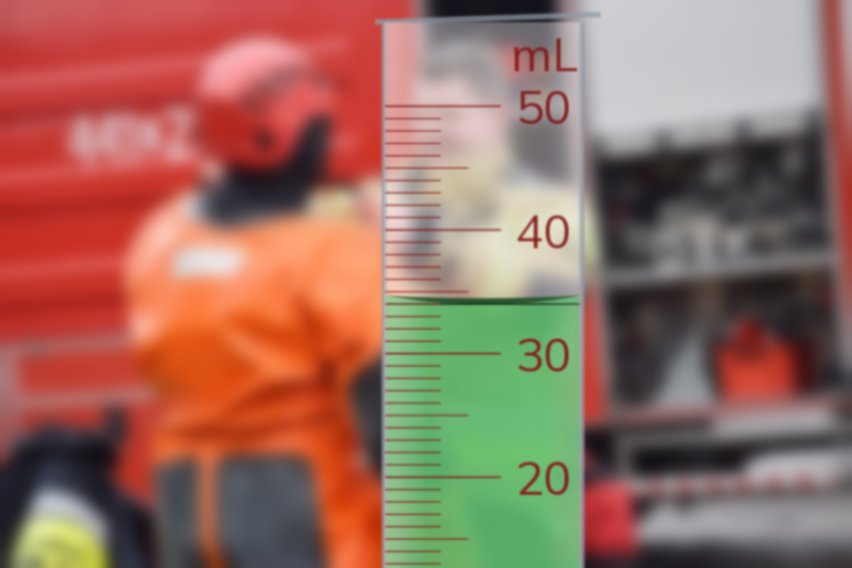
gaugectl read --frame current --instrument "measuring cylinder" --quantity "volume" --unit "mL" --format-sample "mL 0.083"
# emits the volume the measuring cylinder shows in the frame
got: mL 34
